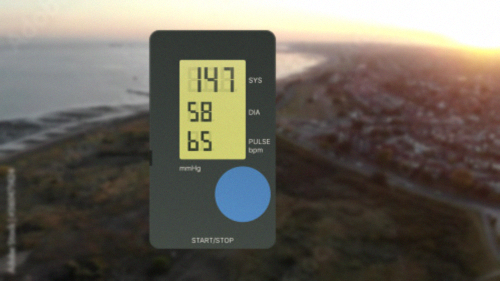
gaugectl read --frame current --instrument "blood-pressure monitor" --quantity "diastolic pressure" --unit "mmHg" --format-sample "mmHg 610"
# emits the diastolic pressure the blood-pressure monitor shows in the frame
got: mmHg 58
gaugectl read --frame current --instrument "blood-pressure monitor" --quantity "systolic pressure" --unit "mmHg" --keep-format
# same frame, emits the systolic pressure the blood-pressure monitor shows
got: mmHg 147
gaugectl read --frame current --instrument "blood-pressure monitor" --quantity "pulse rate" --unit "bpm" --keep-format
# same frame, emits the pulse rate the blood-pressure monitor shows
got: bpm 65
